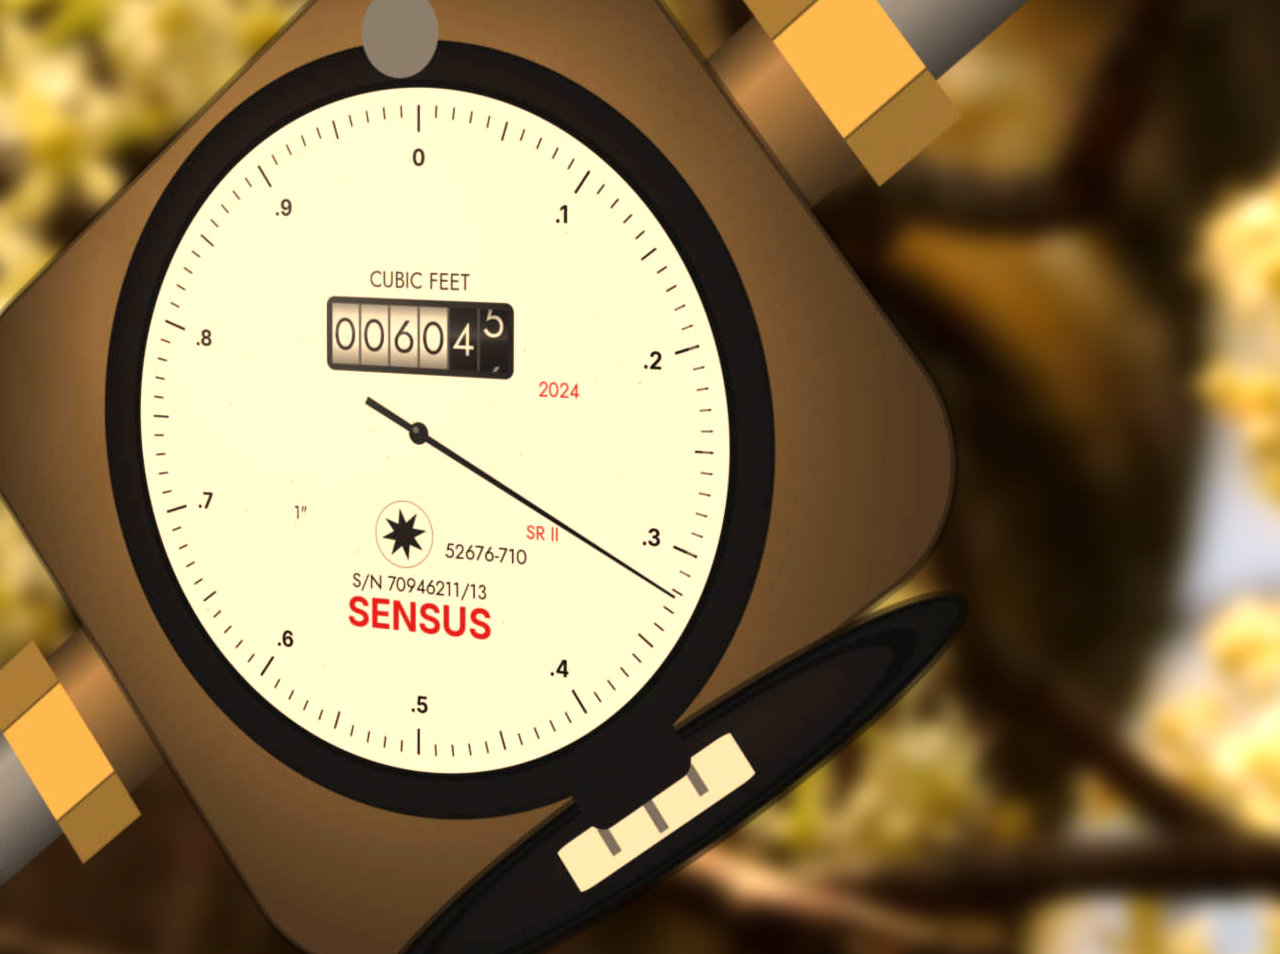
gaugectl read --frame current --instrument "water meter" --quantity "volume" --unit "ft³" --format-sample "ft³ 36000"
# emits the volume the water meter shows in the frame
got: ft³ 6045.32
